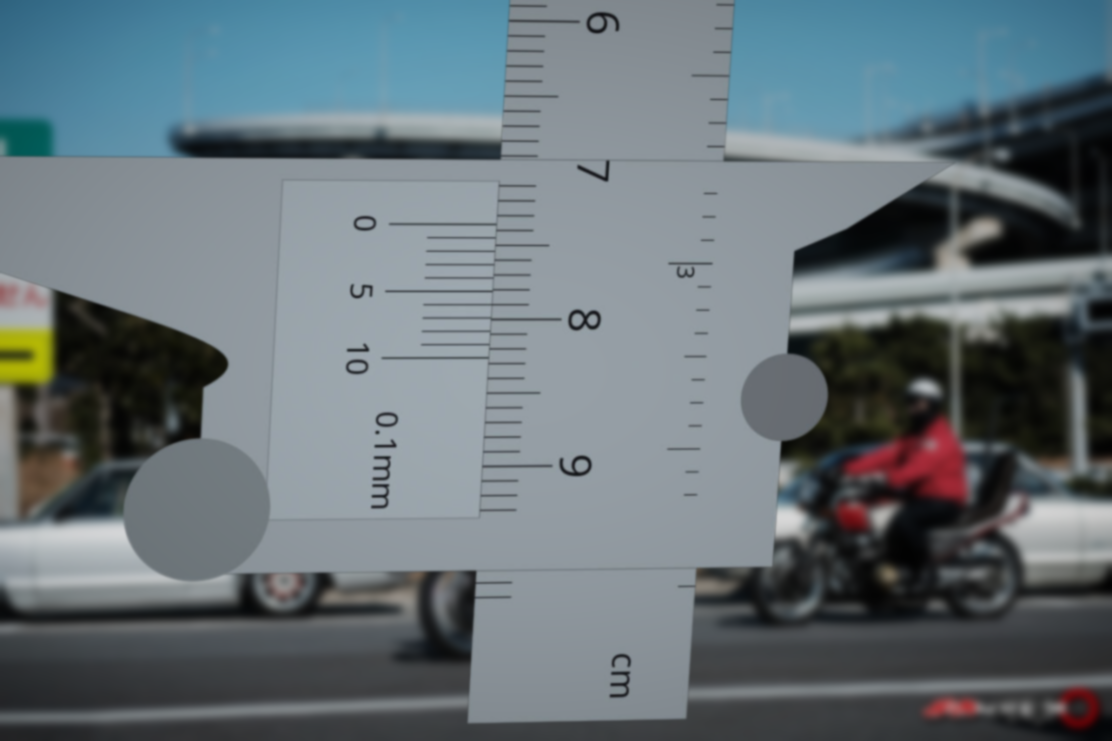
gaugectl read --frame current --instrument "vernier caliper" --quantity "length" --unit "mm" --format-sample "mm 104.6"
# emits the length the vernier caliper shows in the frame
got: mm 73.6
